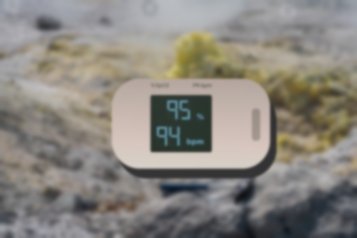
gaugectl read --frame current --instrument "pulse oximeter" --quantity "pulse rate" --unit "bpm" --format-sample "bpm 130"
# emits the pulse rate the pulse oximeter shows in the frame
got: bpm 94
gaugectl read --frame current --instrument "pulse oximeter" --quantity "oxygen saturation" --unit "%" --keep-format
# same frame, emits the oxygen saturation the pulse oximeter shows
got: % 95
